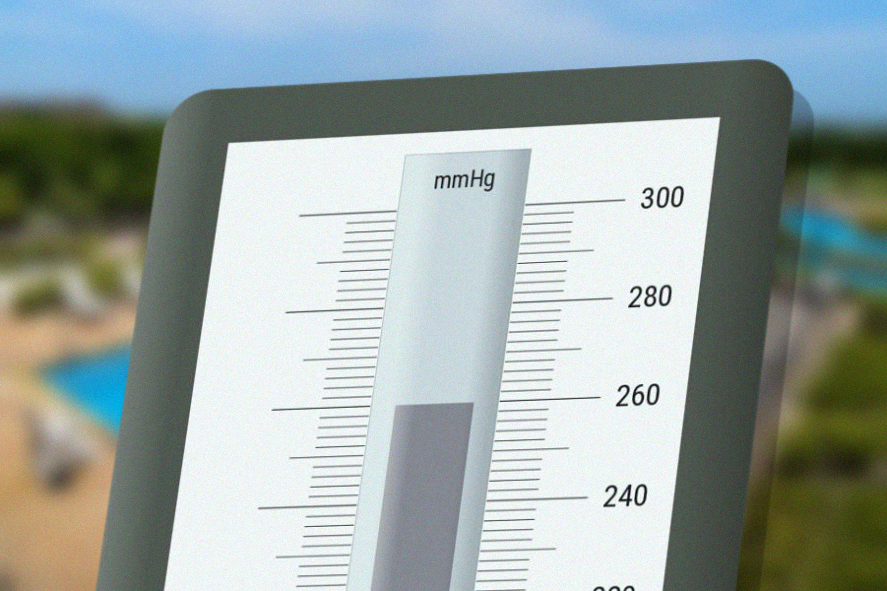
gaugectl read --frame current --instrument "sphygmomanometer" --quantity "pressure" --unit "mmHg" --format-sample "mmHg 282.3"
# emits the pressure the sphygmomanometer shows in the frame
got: mmHg 260
